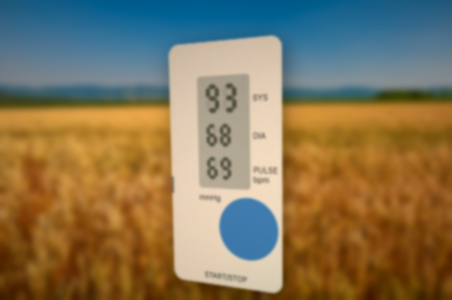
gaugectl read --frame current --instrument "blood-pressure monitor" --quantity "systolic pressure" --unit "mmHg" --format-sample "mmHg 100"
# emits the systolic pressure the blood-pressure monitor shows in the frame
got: mmHg 93
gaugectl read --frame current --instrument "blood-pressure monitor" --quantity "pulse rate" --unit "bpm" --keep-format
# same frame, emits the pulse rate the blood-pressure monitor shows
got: bpm 69
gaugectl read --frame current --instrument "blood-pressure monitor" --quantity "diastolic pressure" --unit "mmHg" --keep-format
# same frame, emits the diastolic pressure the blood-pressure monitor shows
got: mmHg 68
